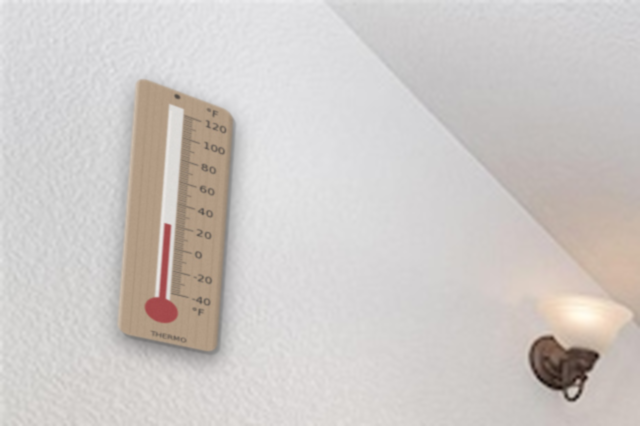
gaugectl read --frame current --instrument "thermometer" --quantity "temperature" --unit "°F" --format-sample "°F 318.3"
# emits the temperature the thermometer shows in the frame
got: °F 20
